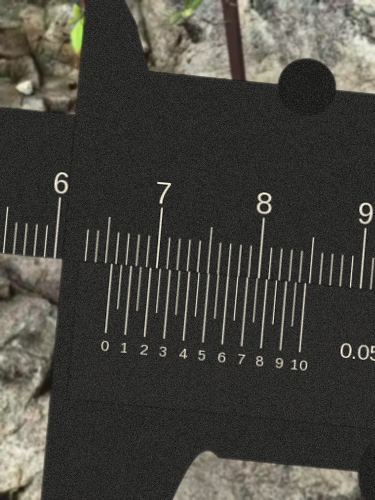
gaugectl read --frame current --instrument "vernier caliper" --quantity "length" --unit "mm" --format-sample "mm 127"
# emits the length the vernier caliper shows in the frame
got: mm 65.6
